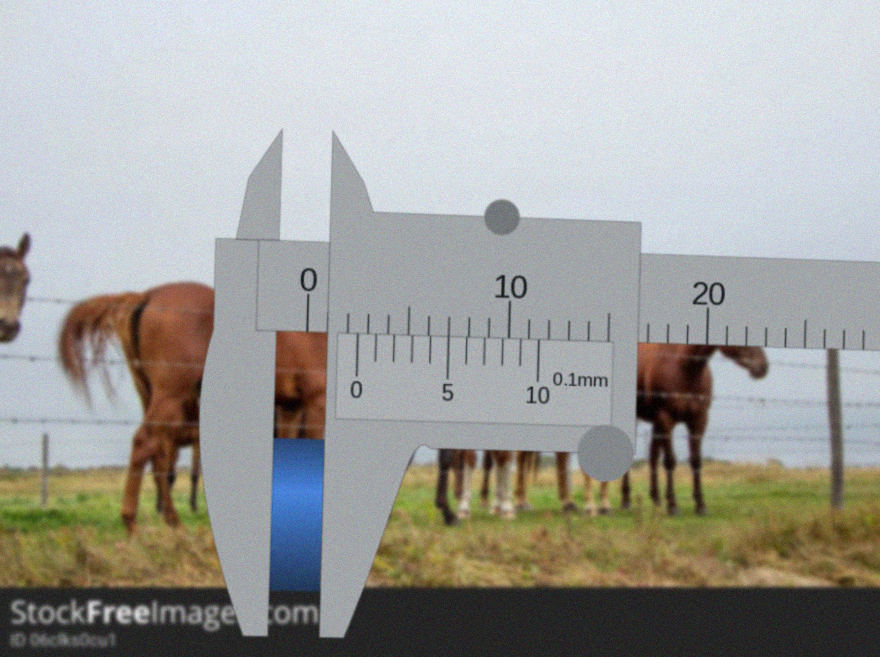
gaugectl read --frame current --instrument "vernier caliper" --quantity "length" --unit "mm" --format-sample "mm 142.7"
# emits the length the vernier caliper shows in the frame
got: mm 2.5
